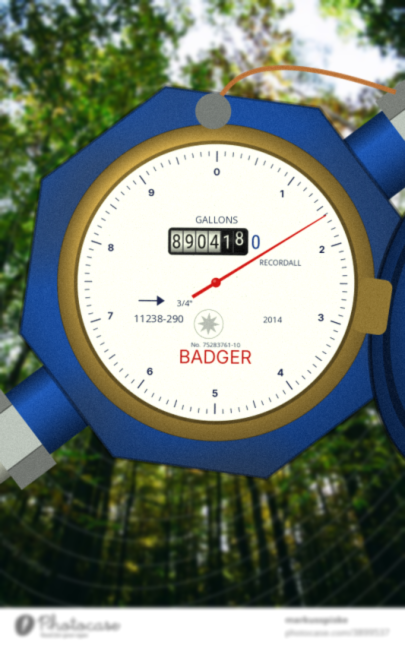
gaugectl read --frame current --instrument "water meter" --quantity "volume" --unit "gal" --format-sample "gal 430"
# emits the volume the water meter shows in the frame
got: gal 8904181.6
